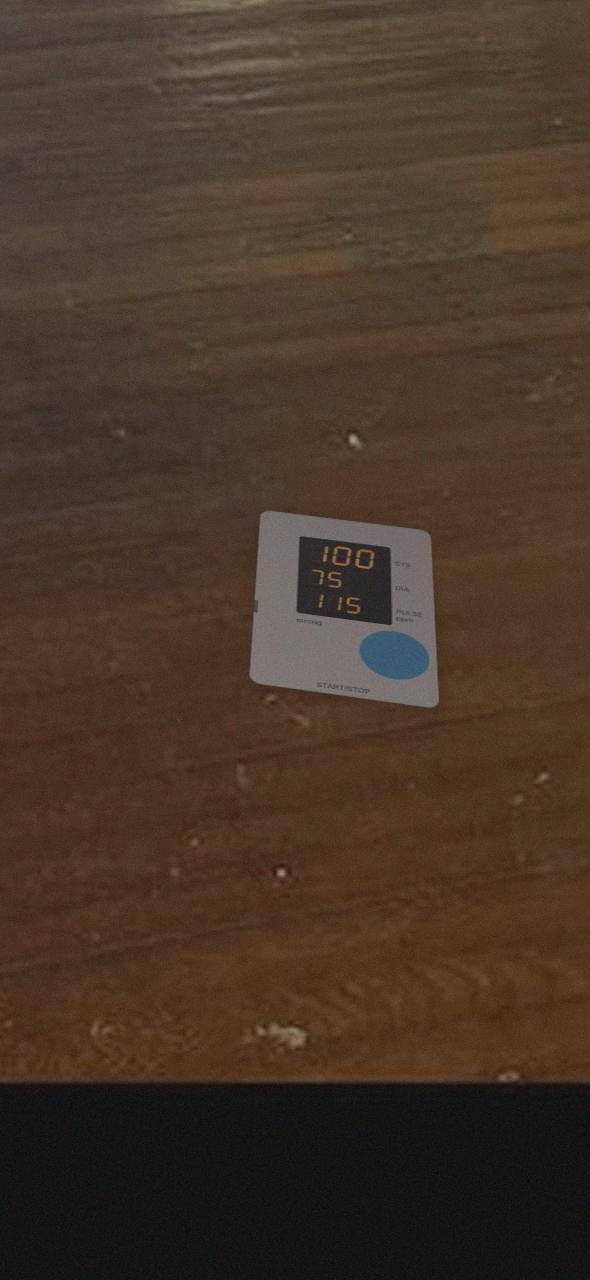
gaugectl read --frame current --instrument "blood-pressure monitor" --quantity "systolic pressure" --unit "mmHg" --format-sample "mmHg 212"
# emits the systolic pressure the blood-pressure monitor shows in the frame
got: mmHg 100
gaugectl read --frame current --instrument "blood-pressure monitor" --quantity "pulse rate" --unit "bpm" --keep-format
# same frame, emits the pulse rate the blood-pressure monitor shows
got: bpm 115
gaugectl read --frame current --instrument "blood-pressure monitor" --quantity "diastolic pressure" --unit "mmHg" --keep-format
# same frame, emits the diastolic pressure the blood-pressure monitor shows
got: mmHg 75
